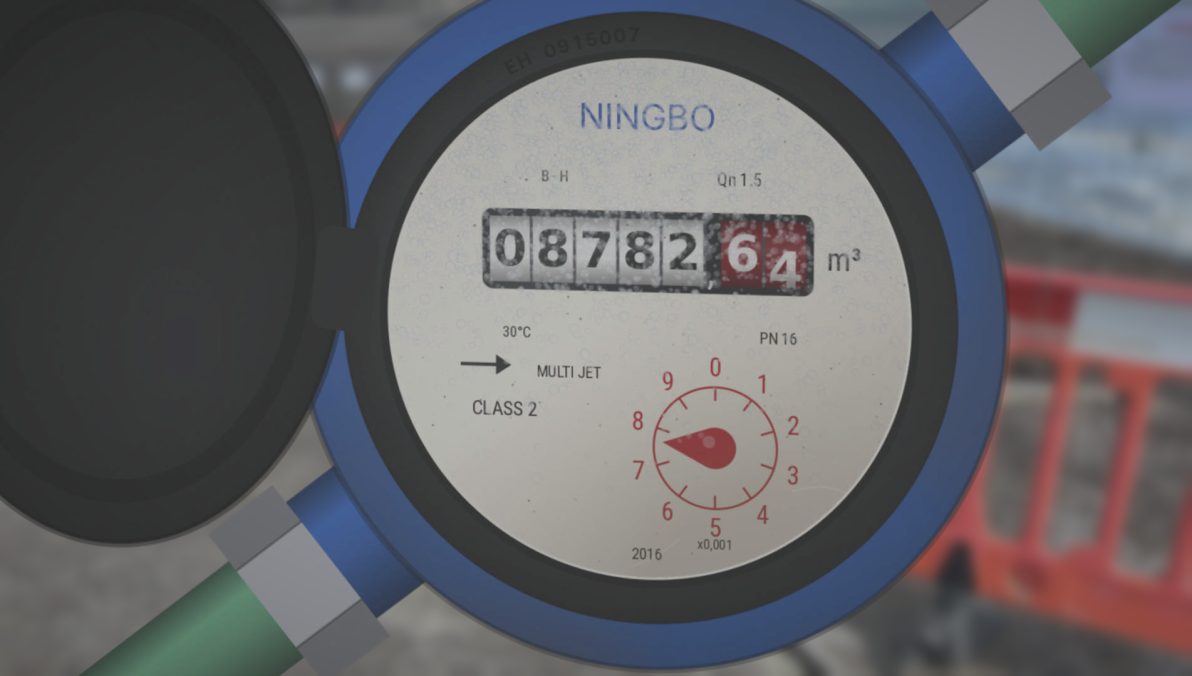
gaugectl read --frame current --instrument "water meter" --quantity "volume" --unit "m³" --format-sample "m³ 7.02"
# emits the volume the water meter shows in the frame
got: m³ 8782.637
